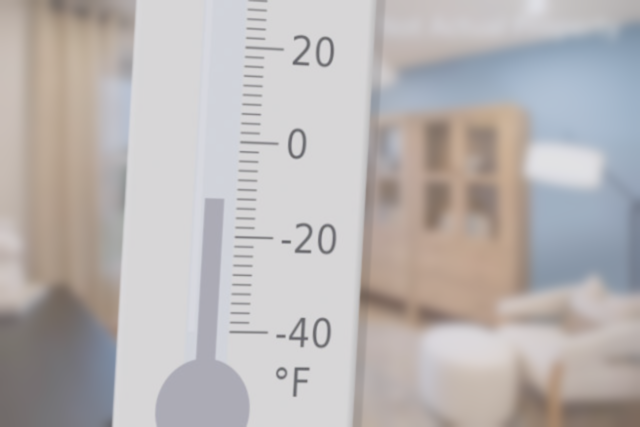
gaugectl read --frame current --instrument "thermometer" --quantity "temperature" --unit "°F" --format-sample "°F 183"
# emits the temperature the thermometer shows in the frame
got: °F -12
